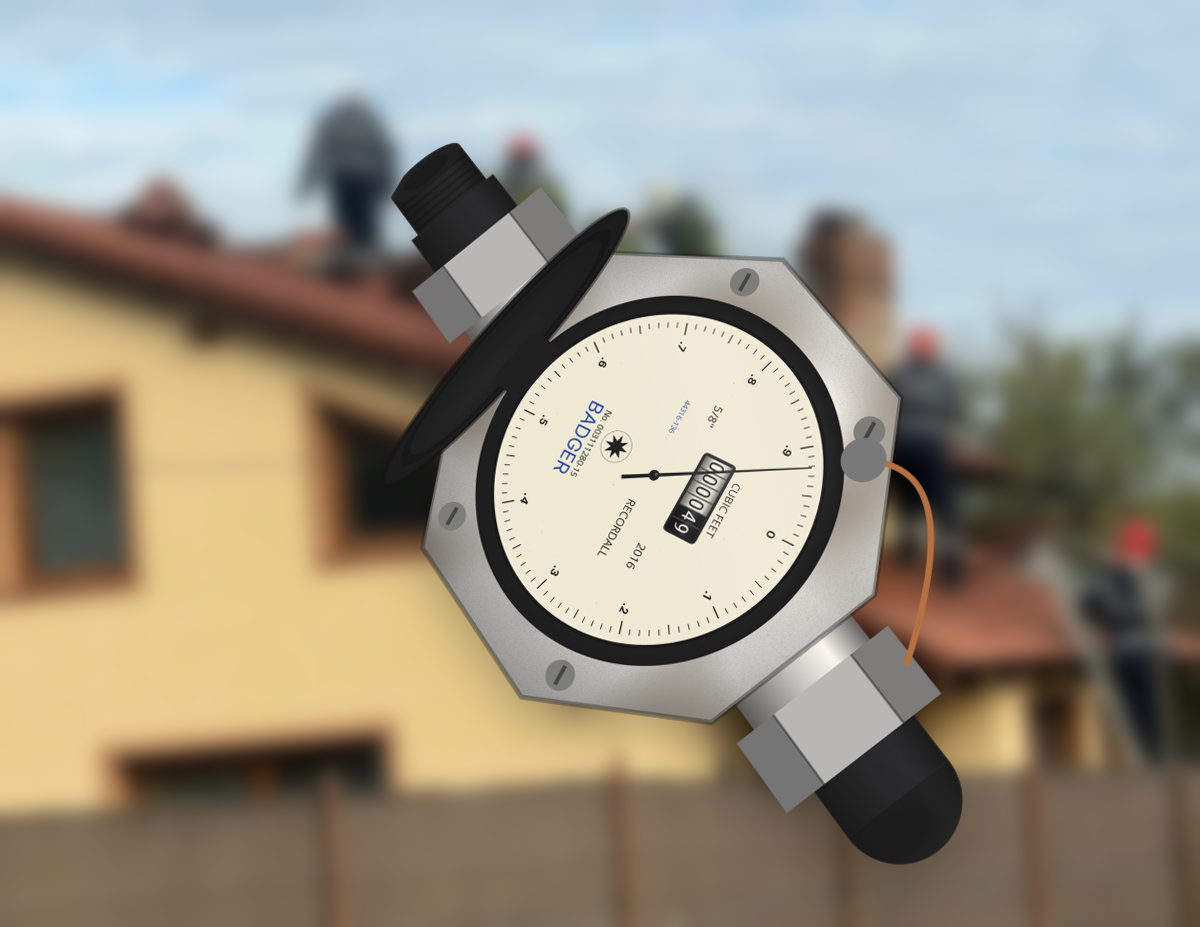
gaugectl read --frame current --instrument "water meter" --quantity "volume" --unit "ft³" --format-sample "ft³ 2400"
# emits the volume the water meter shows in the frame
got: ft³ 48.92
